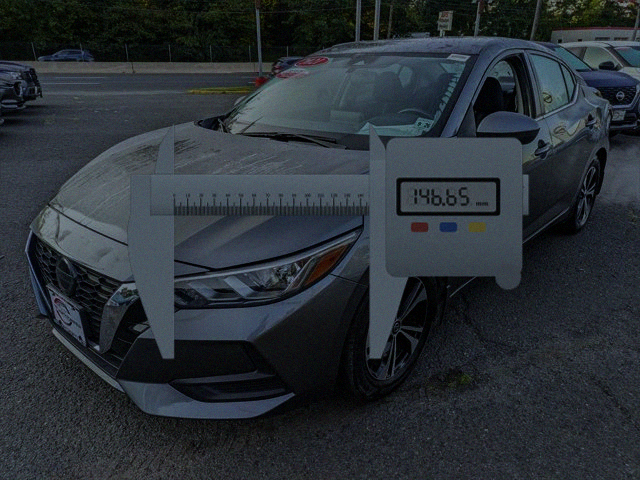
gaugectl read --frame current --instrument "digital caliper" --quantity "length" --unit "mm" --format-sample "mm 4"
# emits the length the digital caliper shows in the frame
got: mm 146.65
